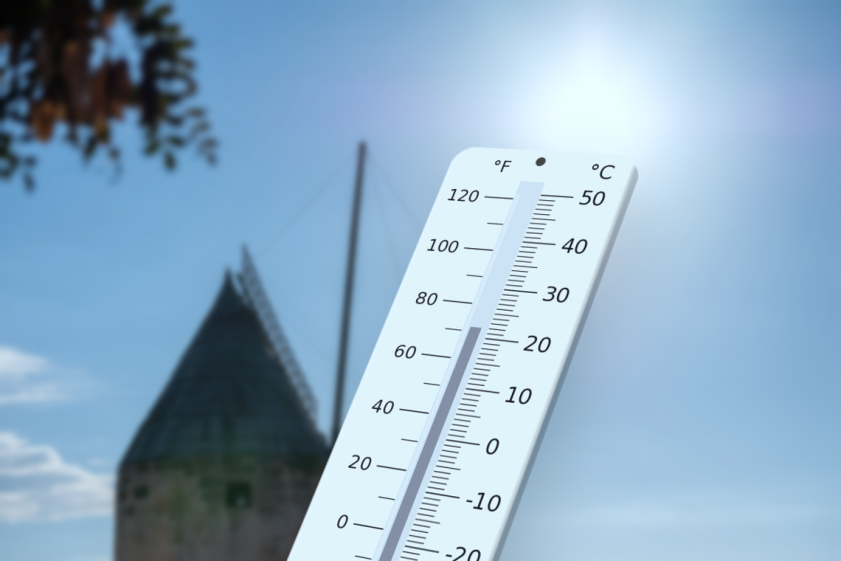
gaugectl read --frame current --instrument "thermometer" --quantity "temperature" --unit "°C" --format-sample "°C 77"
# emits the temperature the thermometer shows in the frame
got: °C 22
